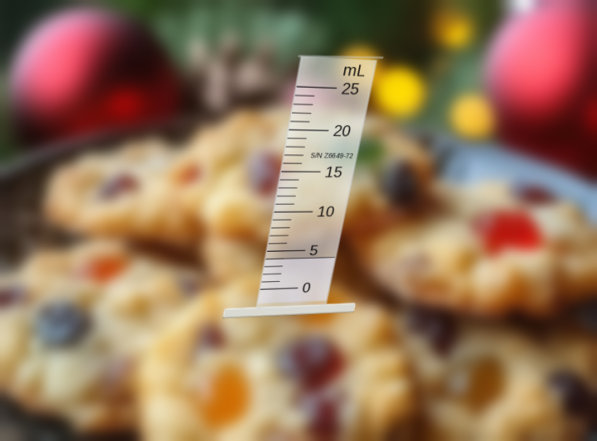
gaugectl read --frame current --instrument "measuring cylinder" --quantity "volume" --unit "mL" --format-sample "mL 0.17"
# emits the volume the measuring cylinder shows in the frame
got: mL 4
